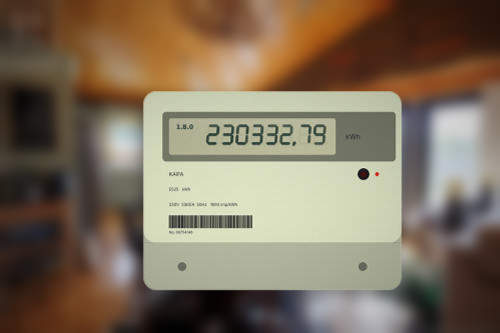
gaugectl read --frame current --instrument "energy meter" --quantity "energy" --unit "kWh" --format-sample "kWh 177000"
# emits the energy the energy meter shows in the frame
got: kWh 230332.79
